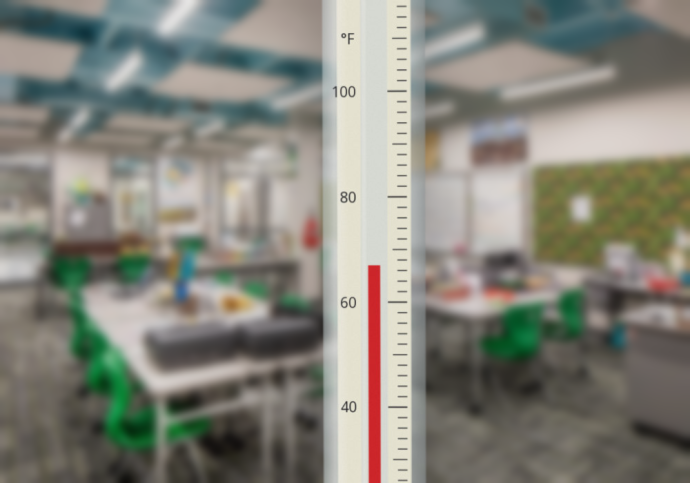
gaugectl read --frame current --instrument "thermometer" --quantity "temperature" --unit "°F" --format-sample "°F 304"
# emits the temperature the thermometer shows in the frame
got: °F 67
